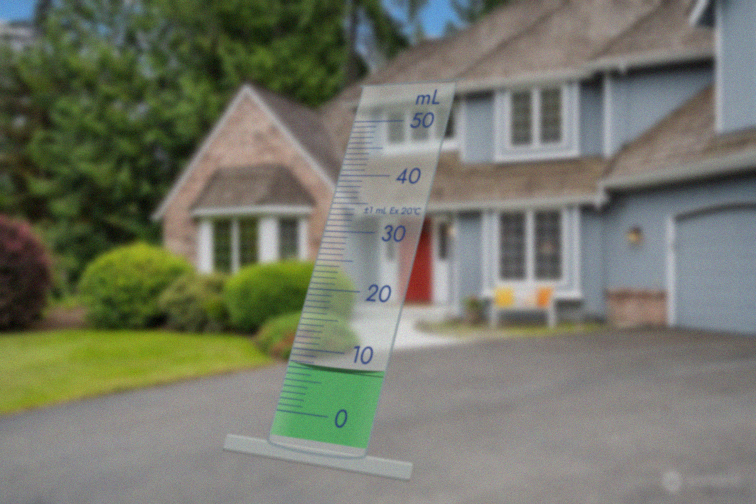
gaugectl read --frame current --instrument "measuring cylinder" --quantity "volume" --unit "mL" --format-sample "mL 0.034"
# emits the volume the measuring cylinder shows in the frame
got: mL 7
